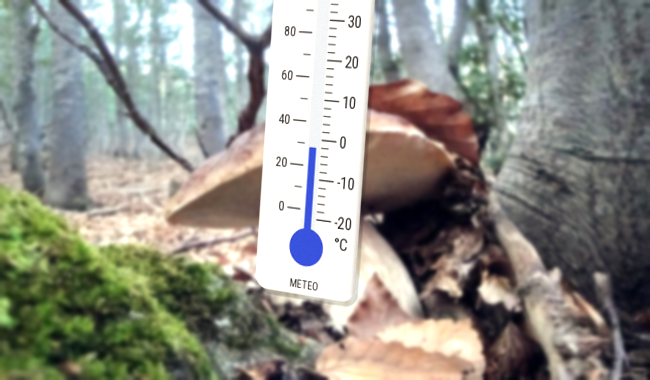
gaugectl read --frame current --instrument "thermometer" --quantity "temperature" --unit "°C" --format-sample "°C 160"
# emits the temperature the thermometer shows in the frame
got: °C -2
